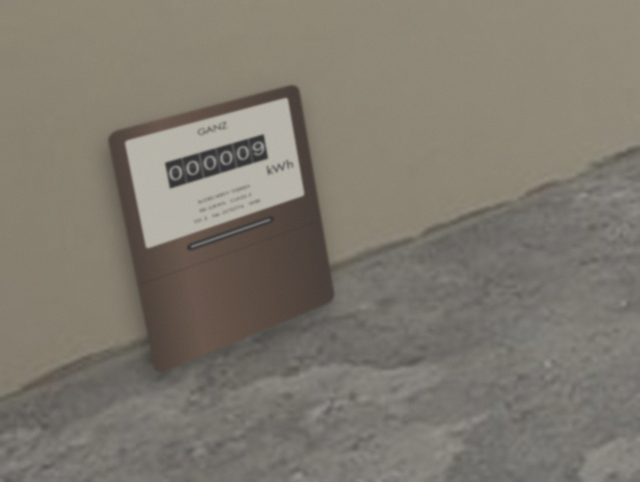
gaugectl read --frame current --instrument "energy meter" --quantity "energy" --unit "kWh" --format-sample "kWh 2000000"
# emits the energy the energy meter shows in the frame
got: kWh 9
